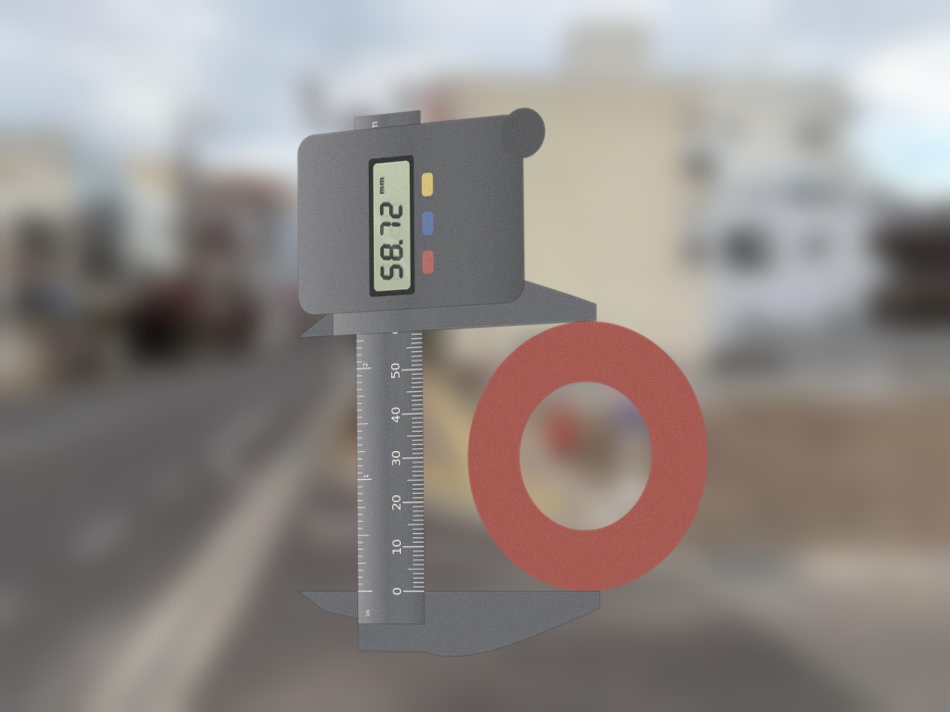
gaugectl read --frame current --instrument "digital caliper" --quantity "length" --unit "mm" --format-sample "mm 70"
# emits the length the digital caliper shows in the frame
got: mm 58.72
